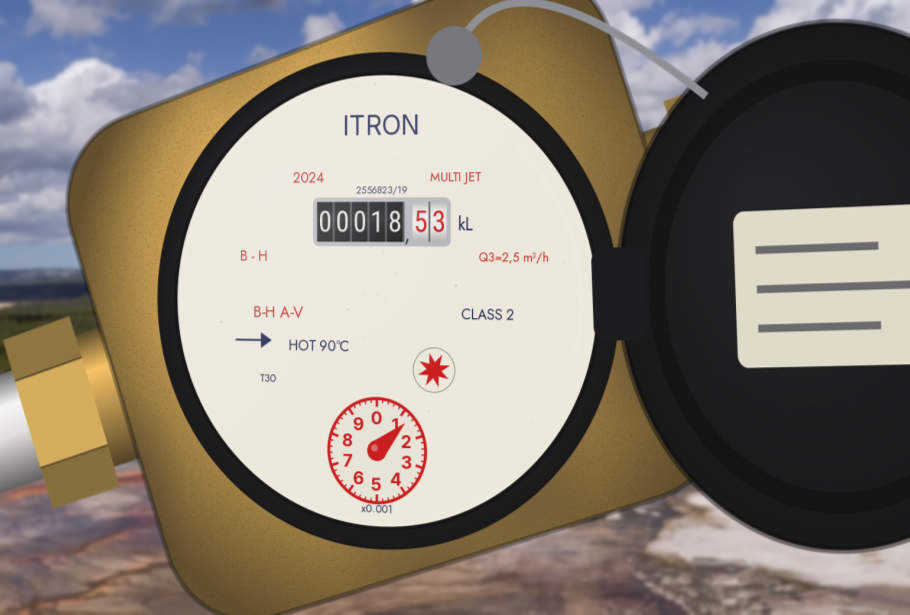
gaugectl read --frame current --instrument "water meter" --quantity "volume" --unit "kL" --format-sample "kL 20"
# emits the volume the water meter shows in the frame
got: kL 18.531
